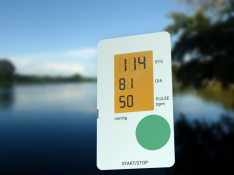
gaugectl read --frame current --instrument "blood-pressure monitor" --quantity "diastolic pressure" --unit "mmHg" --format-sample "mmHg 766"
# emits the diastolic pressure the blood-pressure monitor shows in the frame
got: mmHg 81
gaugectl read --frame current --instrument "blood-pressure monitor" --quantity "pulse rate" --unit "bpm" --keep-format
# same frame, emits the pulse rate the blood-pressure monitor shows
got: bpm 50
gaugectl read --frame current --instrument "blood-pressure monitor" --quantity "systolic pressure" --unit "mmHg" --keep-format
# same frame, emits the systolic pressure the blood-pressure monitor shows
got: mmHg 114
